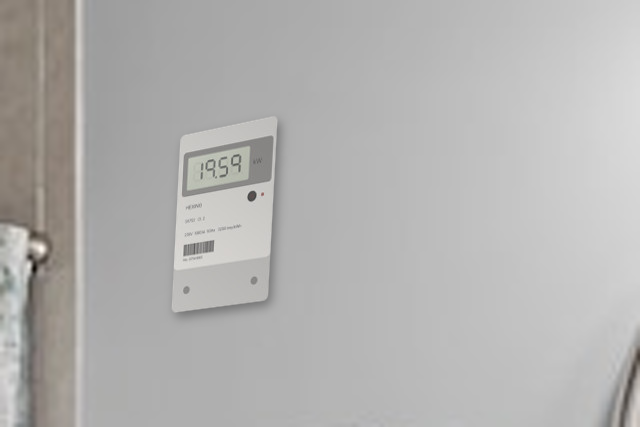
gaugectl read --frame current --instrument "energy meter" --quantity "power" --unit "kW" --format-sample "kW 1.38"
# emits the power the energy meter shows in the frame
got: kW 19.59
